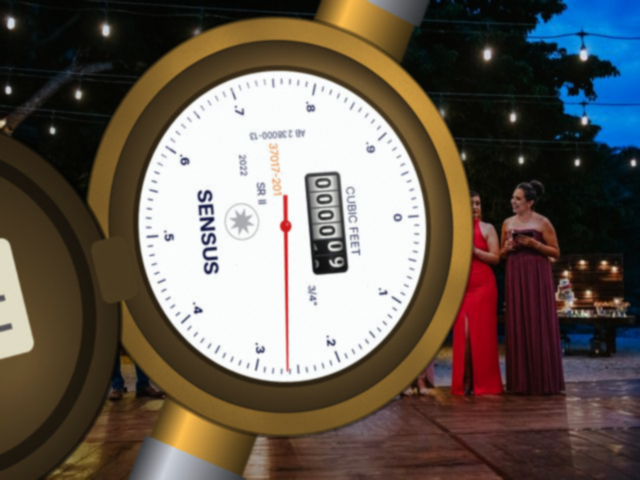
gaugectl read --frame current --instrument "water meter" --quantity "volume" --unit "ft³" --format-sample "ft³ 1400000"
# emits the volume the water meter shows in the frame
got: ft³ 9.26
